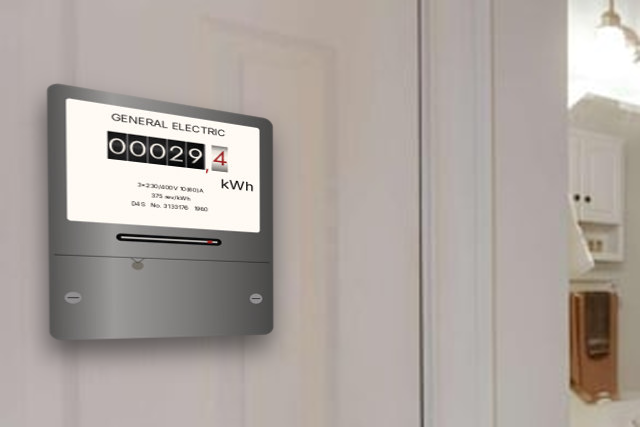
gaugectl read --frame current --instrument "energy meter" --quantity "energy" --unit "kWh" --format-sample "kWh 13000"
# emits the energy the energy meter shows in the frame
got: kWh 29.4
